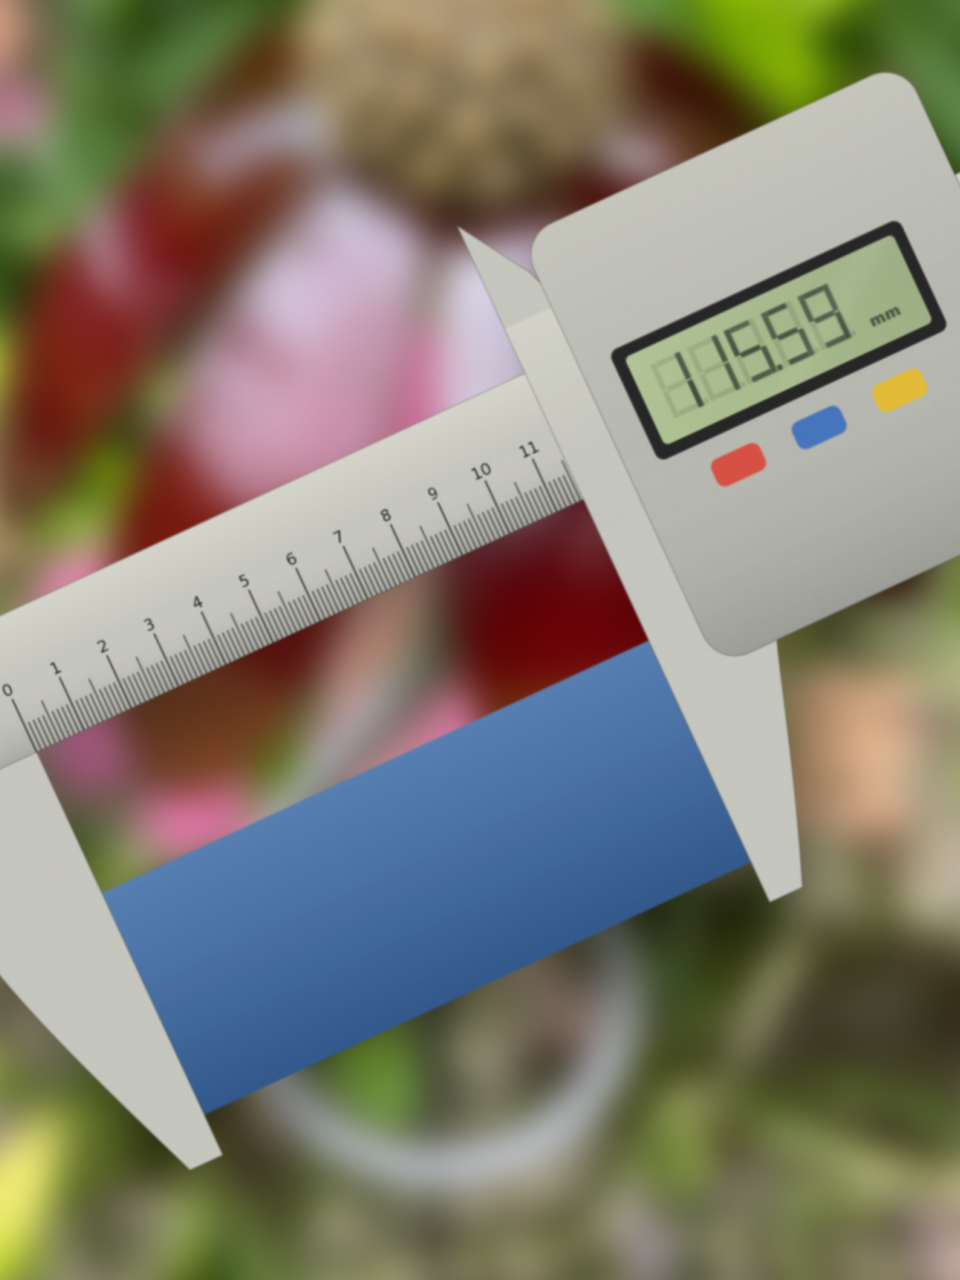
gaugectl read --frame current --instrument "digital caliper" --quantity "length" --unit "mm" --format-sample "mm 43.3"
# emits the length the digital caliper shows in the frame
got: mm 115.59
